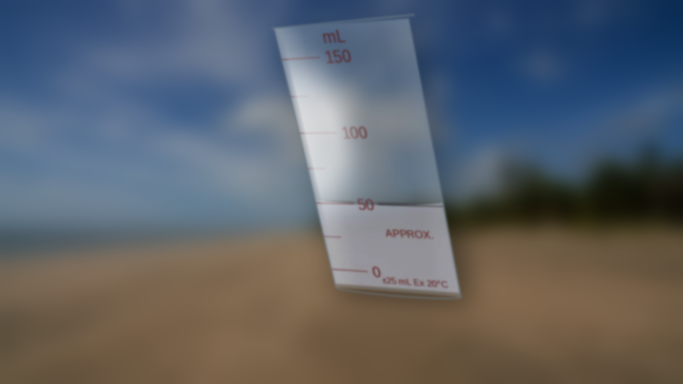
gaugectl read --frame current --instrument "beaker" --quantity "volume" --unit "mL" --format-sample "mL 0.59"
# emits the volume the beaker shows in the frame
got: mL 50
